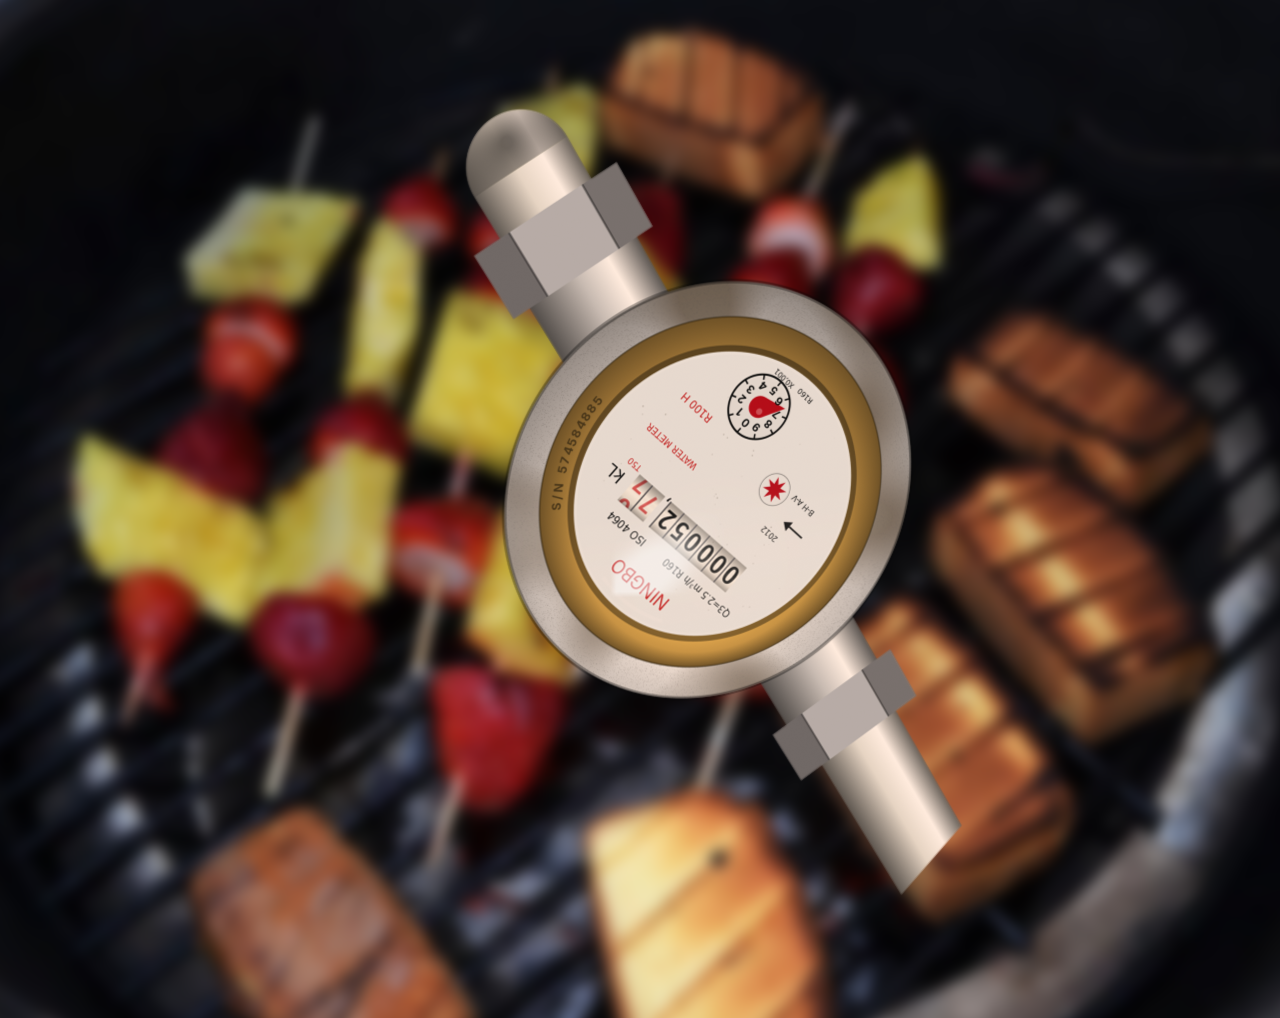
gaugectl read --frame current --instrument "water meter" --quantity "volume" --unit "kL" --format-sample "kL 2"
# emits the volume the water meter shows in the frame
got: kL 52.766
